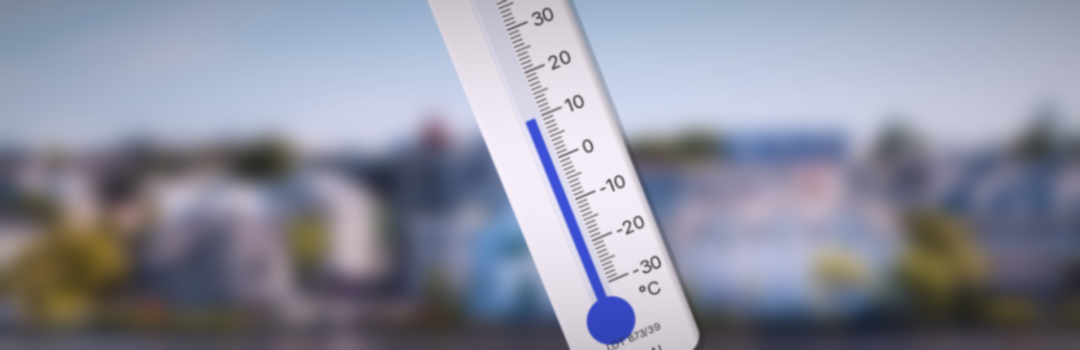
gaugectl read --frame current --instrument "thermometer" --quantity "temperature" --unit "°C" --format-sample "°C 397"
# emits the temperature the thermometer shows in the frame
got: °C 10
